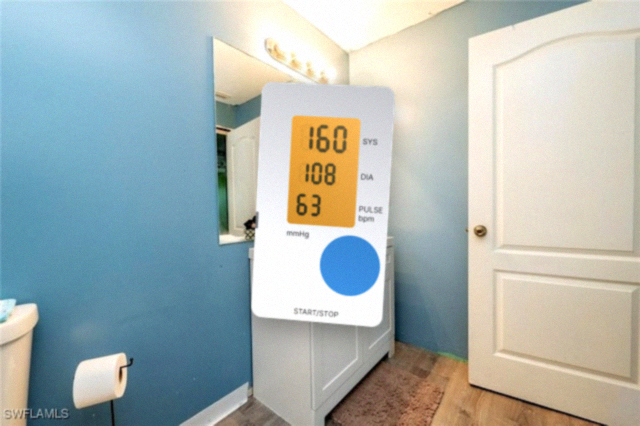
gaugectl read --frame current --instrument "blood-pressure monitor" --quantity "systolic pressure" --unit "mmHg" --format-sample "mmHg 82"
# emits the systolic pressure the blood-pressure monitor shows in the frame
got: mmHg 160
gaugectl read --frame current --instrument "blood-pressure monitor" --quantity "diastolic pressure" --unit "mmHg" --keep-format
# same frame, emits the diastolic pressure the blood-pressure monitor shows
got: mmHg 108
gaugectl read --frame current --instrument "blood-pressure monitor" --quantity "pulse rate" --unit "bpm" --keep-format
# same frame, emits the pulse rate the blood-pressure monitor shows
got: bpm 63
